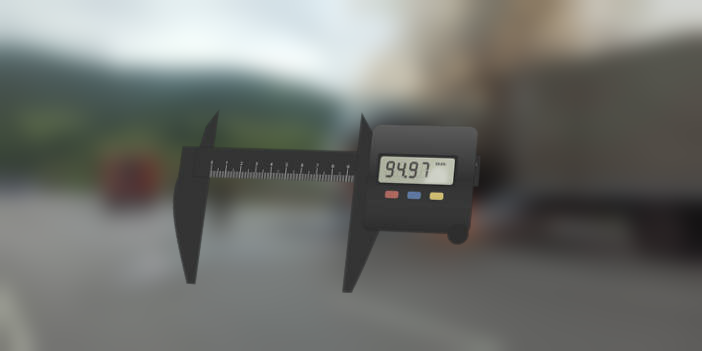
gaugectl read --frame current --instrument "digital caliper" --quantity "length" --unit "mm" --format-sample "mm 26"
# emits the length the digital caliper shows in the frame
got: mm 94.97
